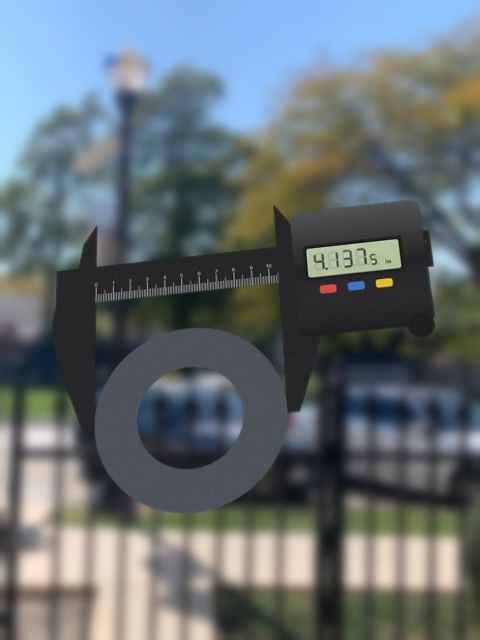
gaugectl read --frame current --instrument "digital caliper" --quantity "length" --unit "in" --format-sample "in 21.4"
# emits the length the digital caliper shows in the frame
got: in 4.1375
